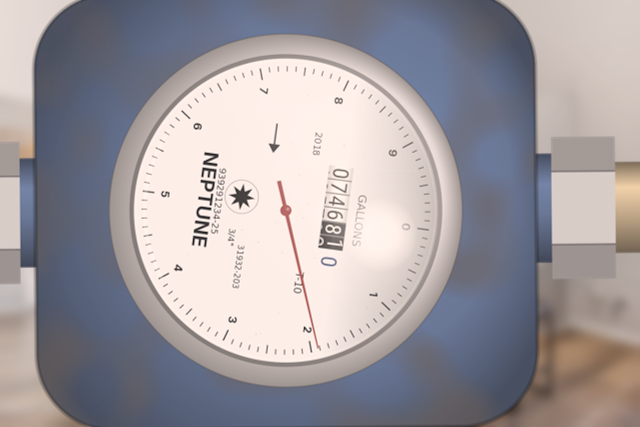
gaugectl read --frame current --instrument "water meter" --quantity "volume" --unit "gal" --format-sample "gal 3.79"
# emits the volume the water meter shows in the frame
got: gal 746811.9
